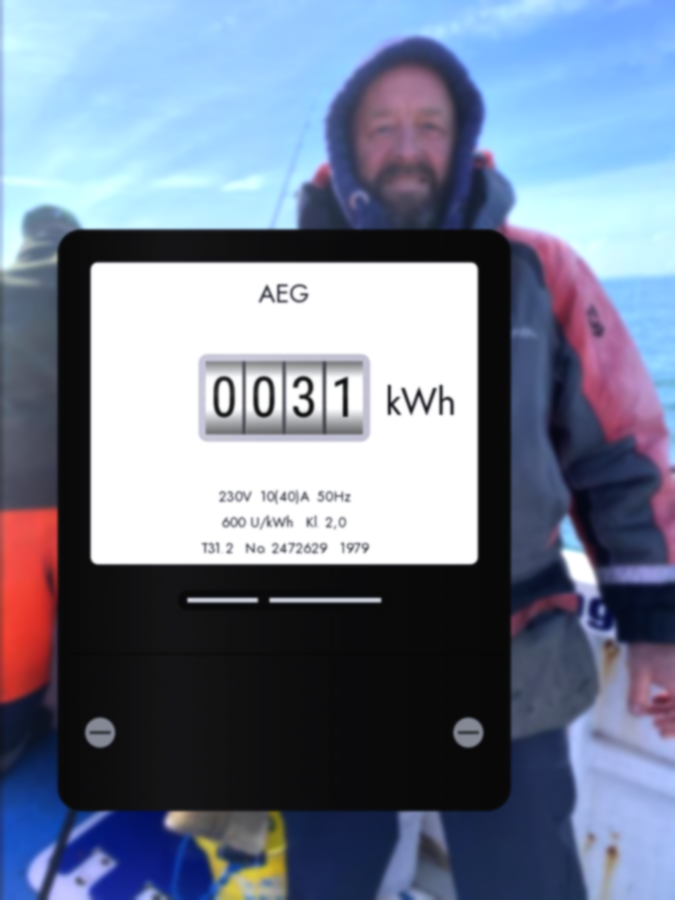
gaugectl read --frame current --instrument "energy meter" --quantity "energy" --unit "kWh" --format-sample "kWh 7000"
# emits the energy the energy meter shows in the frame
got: kWh 31
